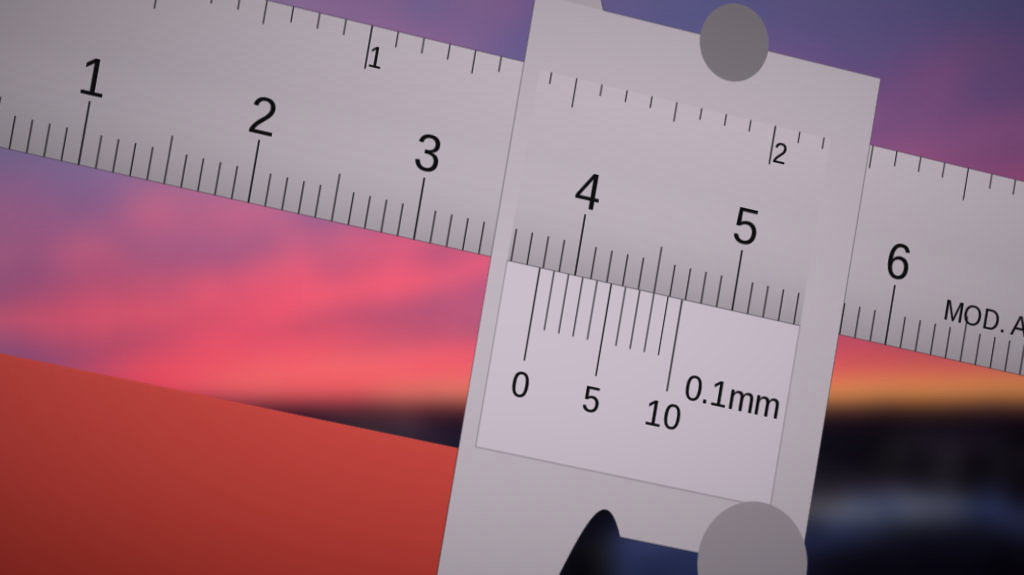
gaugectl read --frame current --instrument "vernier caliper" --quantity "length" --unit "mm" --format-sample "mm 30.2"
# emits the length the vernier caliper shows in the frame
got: mm 37.8
